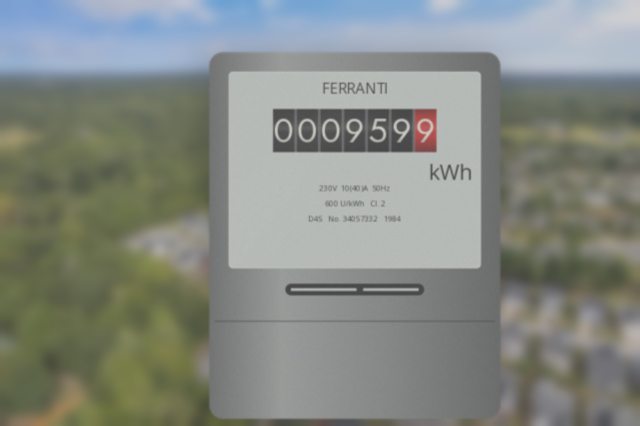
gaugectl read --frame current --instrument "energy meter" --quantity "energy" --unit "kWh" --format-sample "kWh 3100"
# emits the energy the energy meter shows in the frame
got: kWh 959.9
